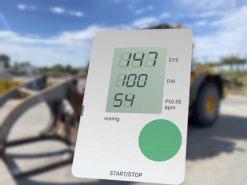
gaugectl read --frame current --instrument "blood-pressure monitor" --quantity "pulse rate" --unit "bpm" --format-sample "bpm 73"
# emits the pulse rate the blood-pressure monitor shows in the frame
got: bpm 54
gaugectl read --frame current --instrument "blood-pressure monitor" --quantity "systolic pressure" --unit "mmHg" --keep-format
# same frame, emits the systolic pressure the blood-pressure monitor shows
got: mmHg 147
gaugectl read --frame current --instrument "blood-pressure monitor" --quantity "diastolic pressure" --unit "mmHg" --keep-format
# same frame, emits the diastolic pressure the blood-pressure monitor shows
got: mmHg 100
